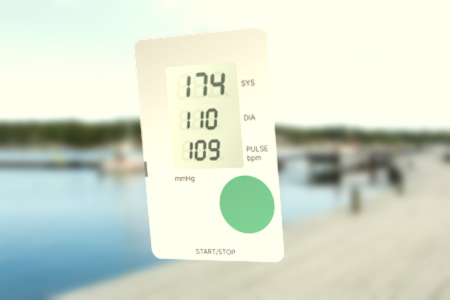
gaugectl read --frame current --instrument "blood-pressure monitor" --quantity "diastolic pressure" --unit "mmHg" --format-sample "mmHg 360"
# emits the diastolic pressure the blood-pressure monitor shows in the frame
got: mmHg 110
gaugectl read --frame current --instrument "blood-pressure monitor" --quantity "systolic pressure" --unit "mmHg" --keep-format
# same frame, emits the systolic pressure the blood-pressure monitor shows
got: mmHg 174
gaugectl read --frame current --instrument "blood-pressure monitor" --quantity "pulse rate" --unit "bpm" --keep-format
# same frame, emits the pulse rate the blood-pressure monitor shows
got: bpm 109
